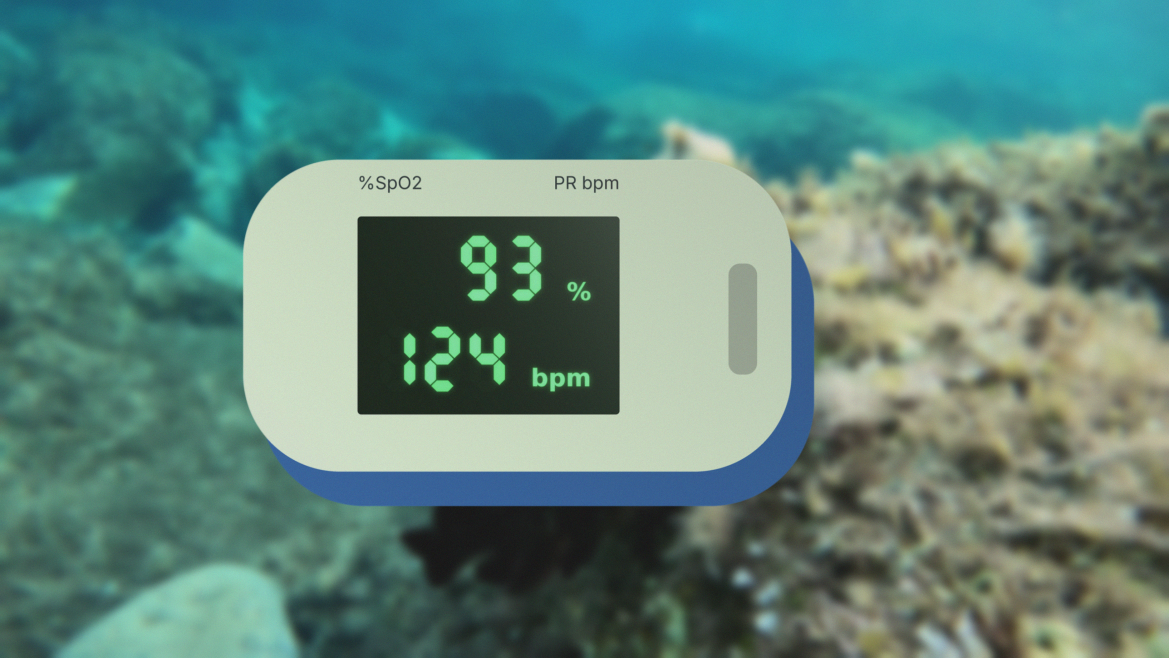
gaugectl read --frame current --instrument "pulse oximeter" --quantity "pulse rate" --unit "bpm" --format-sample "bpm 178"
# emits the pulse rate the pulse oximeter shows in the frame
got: bpm 124
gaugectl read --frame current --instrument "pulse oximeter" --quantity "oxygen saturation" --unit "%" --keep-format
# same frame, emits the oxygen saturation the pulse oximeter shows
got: % 93
